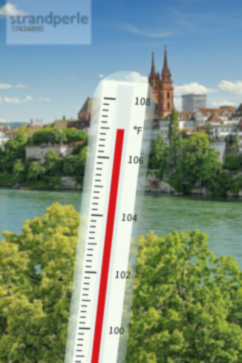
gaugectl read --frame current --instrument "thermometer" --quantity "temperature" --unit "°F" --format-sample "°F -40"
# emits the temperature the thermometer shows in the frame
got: °F 107
